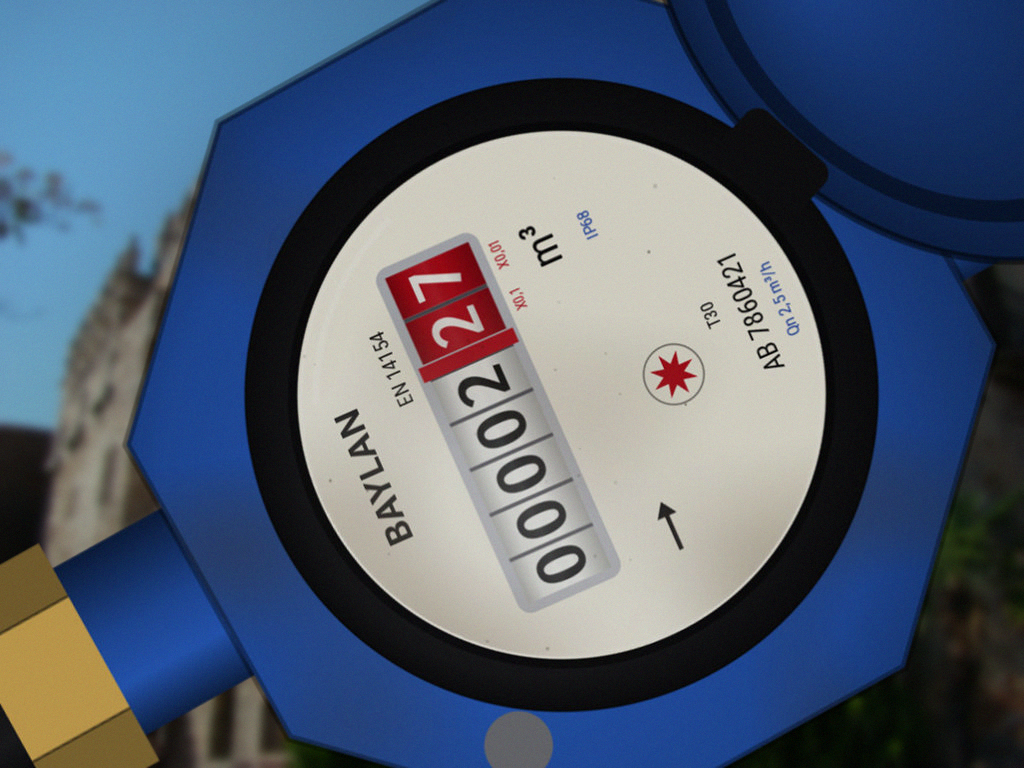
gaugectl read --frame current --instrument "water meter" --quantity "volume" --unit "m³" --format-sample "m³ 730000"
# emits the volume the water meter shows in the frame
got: m³ 2.27
